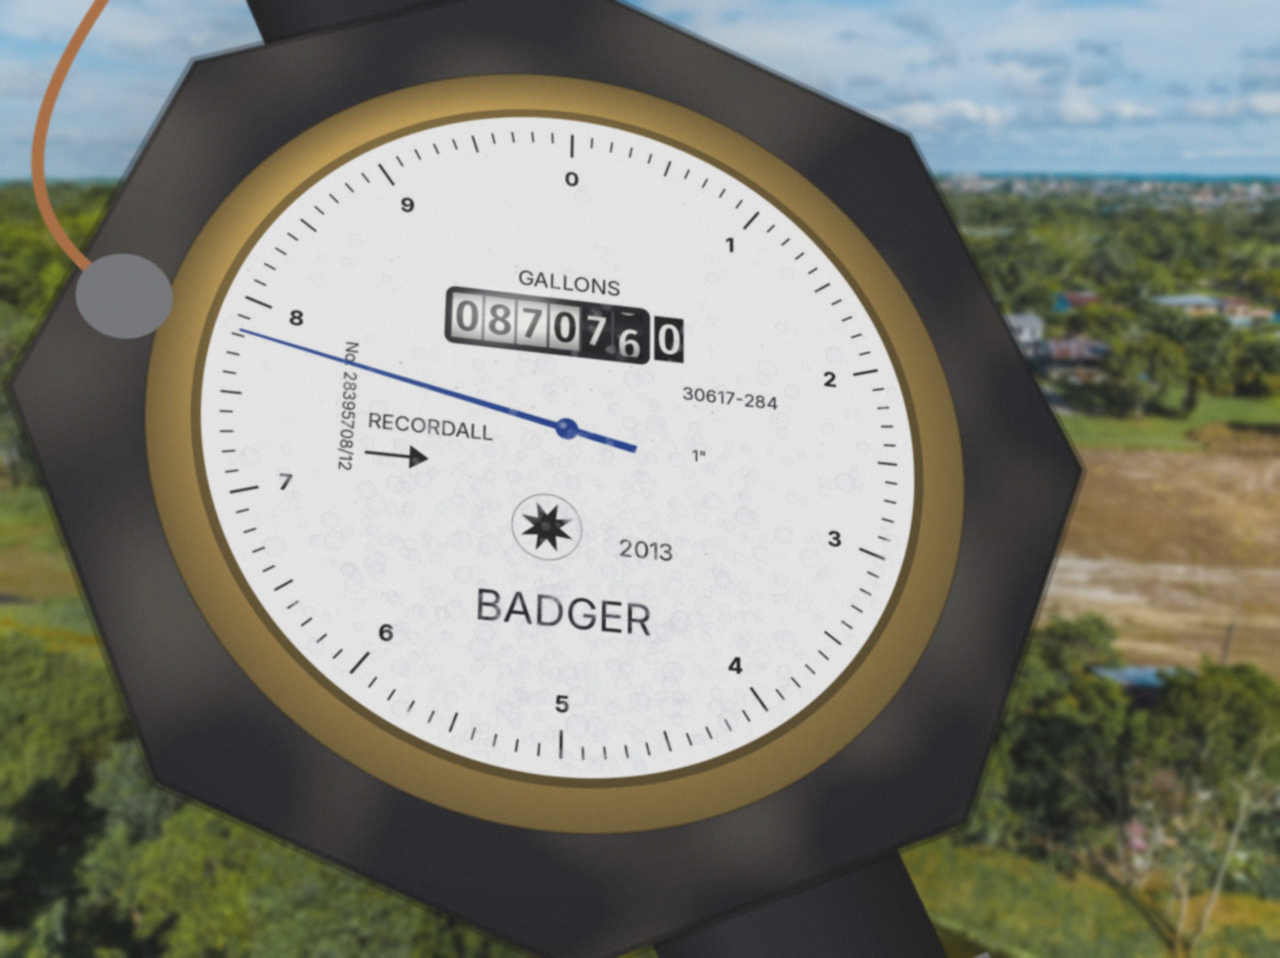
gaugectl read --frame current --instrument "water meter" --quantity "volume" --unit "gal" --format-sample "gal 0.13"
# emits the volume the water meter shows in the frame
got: gal 870757.8
